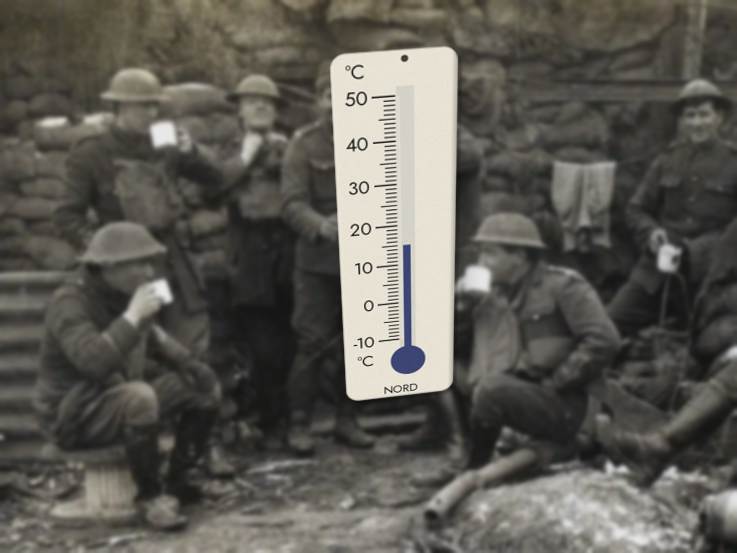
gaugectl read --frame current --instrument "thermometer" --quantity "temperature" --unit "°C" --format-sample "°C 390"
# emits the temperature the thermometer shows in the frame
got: °C 15
